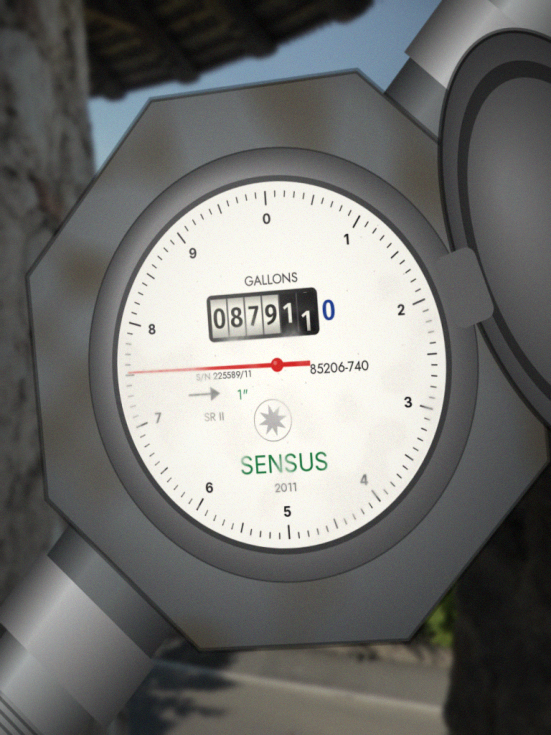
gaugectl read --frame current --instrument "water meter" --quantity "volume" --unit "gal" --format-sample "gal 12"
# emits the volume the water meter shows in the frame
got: gal 879107.5
